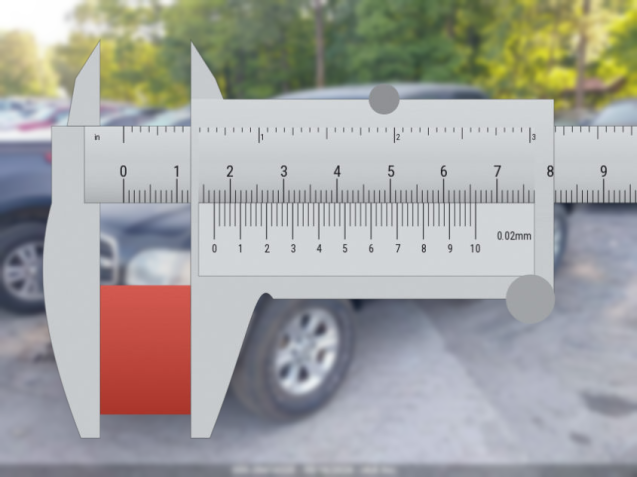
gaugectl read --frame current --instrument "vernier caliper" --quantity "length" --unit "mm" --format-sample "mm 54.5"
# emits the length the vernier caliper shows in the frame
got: mm 17.0
